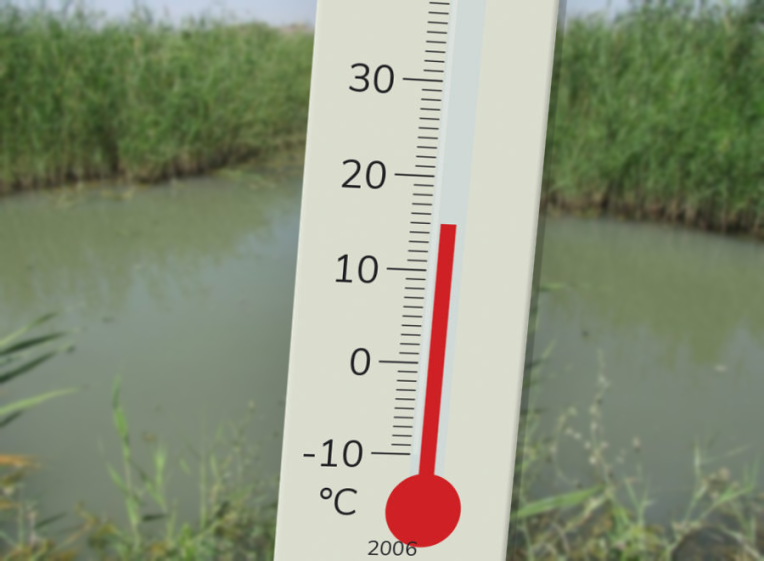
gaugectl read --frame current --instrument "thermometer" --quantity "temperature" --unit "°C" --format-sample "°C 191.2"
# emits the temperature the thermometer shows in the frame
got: °C 15
